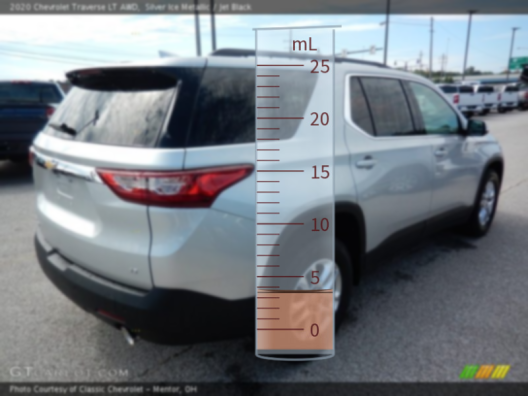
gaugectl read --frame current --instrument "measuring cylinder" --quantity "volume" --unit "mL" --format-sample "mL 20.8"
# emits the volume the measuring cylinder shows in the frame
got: mL 3.5
